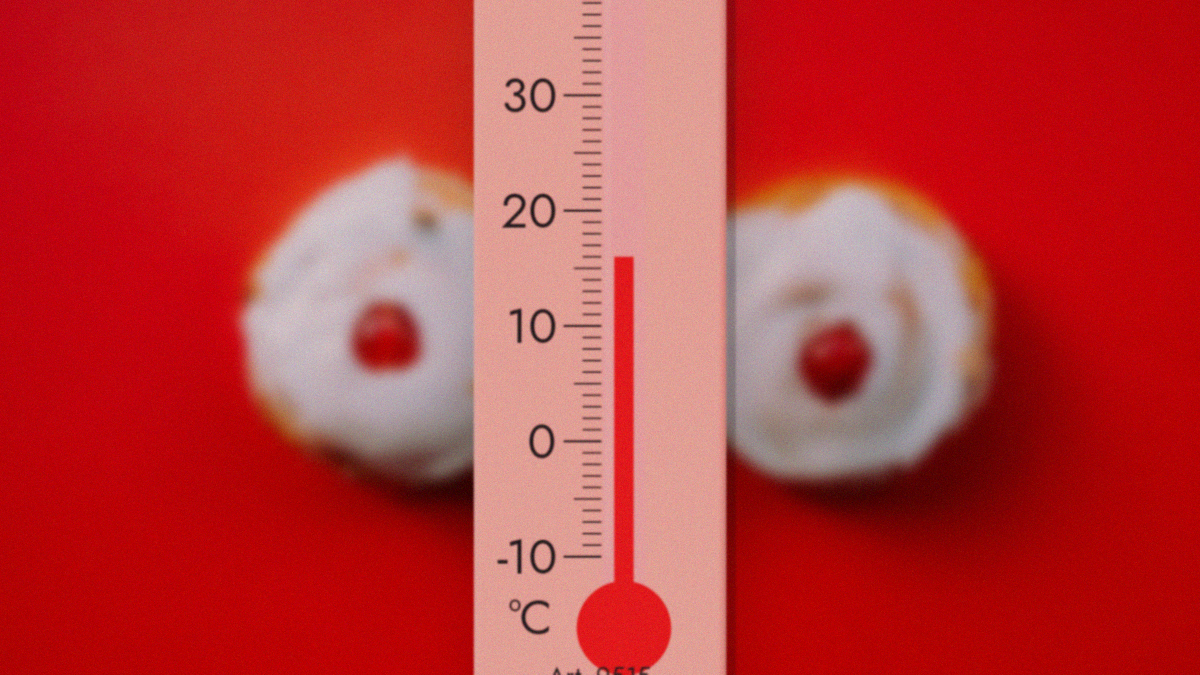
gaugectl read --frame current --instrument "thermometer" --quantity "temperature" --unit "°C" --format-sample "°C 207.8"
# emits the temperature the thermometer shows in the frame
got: °C 16
